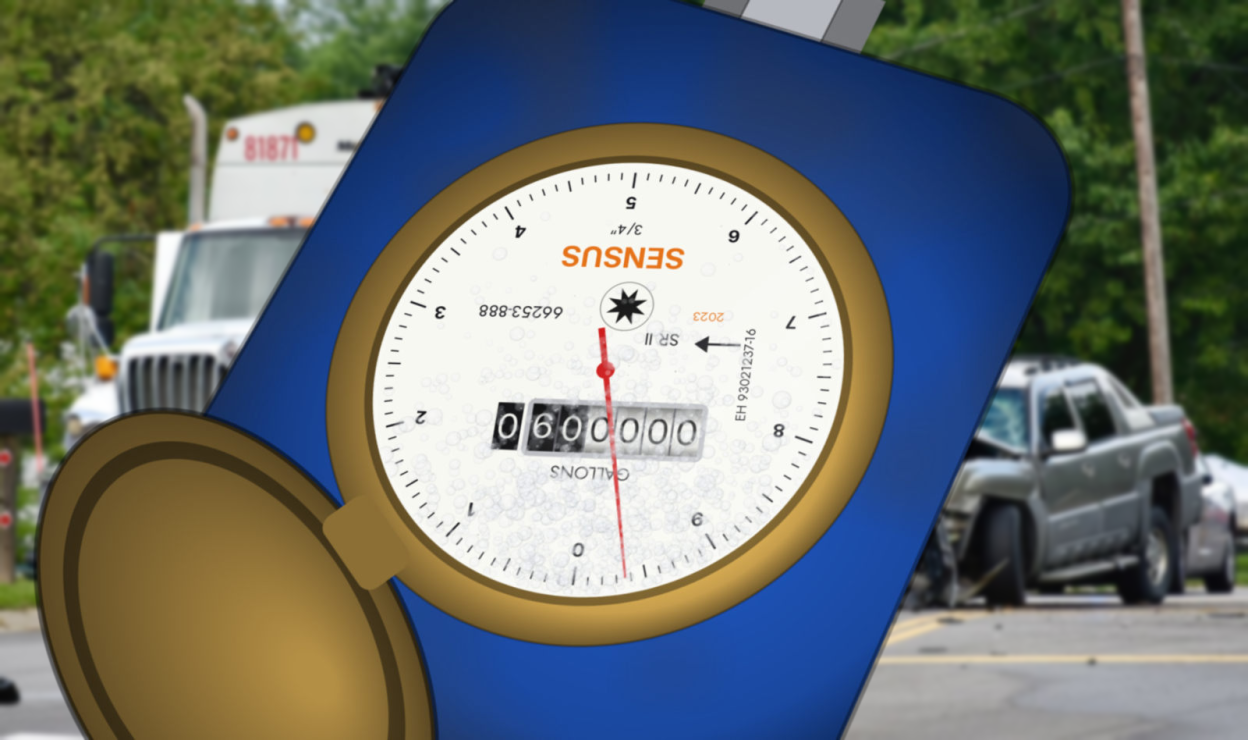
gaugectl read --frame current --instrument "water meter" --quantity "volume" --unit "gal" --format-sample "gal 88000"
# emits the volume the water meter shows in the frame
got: gal 89.6
